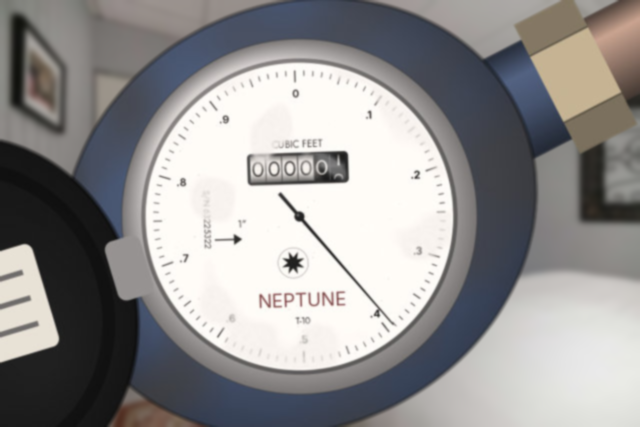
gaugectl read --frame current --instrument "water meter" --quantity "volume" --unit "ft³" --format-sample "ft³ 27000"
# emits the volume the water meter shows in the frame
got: ft³ 1.39
